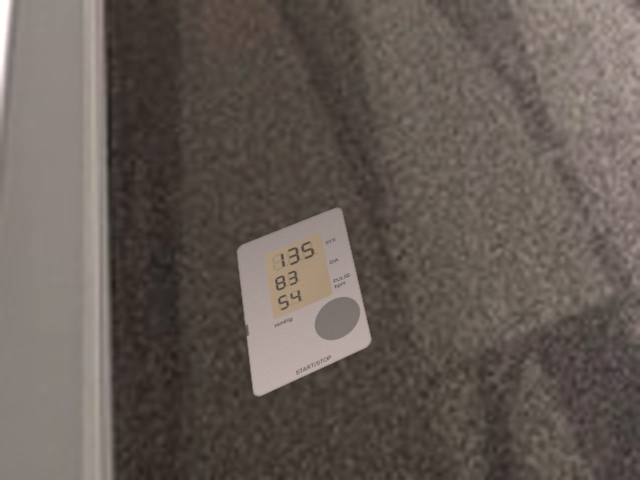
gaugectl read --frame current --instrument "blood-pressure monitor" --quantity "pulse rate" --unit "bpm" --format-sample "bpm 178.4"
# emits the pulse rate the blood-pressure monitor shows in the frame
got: bpm 54
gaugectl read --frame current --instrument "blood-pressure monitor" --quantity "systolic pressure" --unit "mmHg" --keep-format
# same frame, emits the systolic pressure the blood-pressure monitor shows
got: mmHg 135
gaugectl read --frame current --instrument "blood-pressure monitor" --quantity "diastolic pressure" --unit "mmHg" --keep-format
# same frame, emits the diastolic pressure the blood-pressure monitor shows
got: mmHg 83
